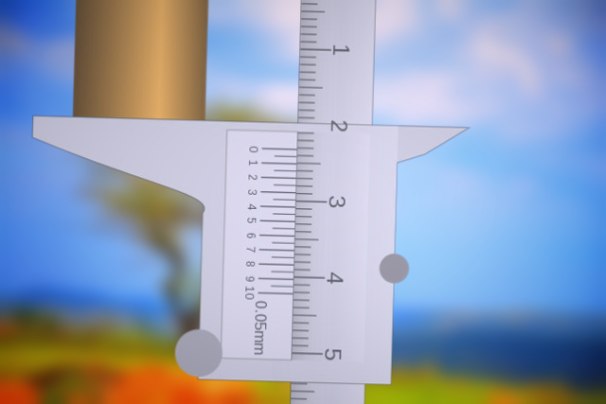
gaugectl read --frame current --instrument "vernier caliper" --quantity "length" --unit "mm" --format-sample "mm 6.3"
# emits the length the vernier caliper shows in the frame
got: mm 23.2
